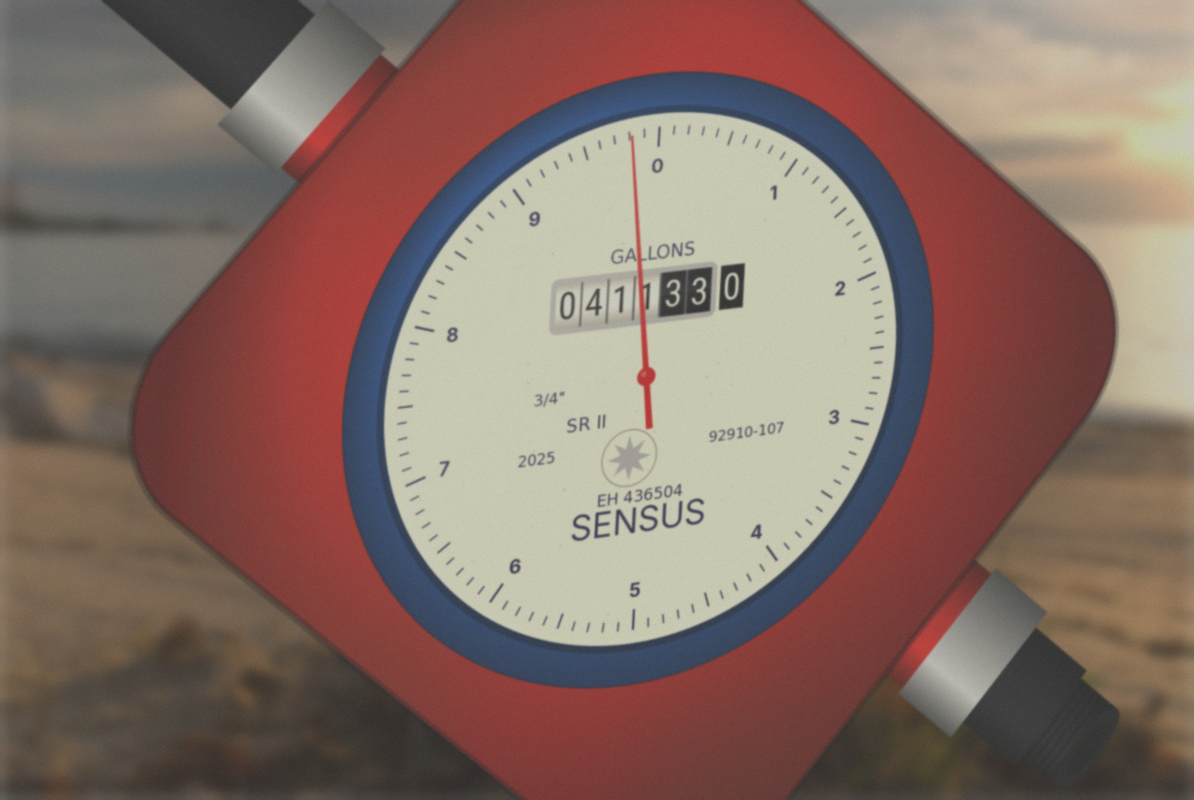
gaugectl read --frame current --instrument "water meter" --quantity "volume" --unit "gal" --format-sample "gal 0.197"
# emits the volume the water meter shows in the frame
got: gal 411329.8
